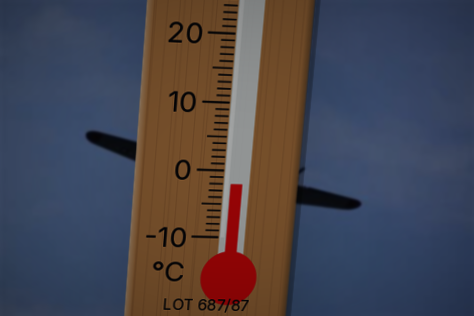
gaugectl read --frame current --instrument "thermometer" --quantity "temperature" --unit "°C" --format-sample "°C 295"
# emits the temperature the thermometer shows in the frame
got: °C -2
